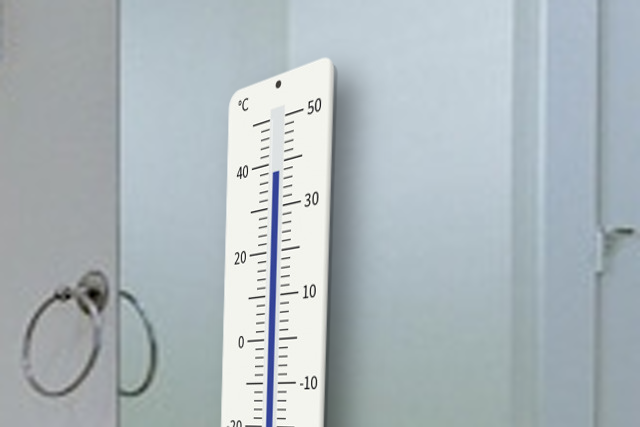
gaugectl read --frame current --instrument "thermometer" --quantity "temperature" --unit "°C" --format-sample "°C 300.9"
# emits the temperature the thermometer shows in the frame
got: °C 38
